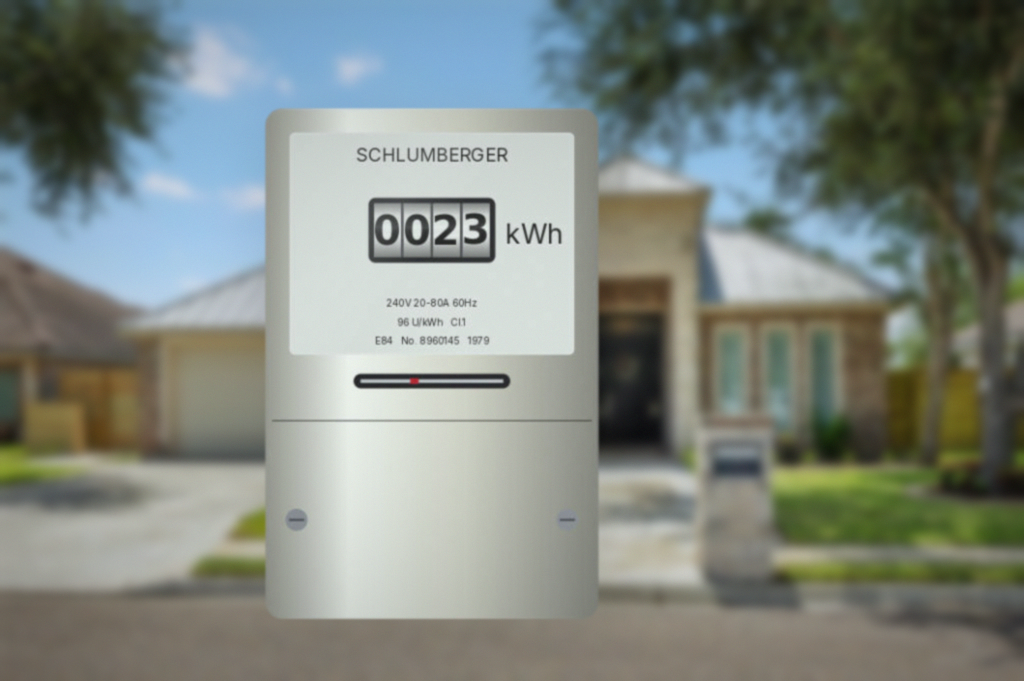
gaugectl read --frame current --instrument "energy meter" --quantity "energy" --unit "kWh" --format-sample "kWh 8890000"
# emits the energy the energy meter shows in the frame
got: kWh 23
